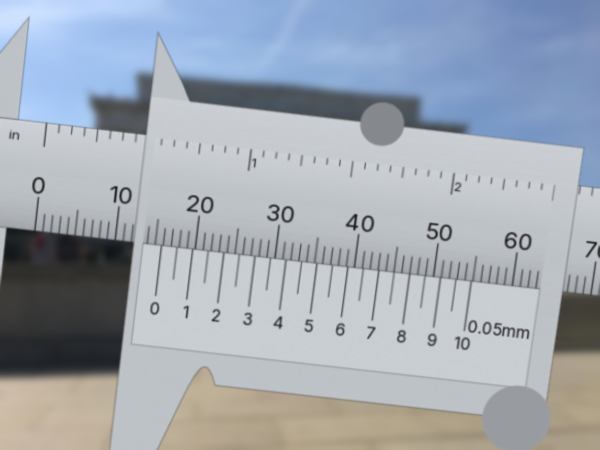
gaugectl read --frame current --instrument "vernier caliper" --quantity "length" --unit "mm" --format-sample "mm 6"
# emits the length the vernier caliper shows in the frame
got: mm 15.8
